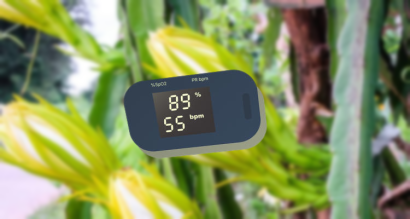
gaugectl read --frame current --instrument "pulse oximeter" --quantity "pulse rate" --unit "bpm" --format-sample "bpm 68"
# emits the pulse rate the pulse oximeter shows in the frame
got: bpm 55
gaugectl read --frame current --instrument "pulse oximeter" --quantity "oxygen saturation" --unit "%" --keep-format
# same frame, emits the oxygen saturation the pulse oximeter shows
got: % 89
